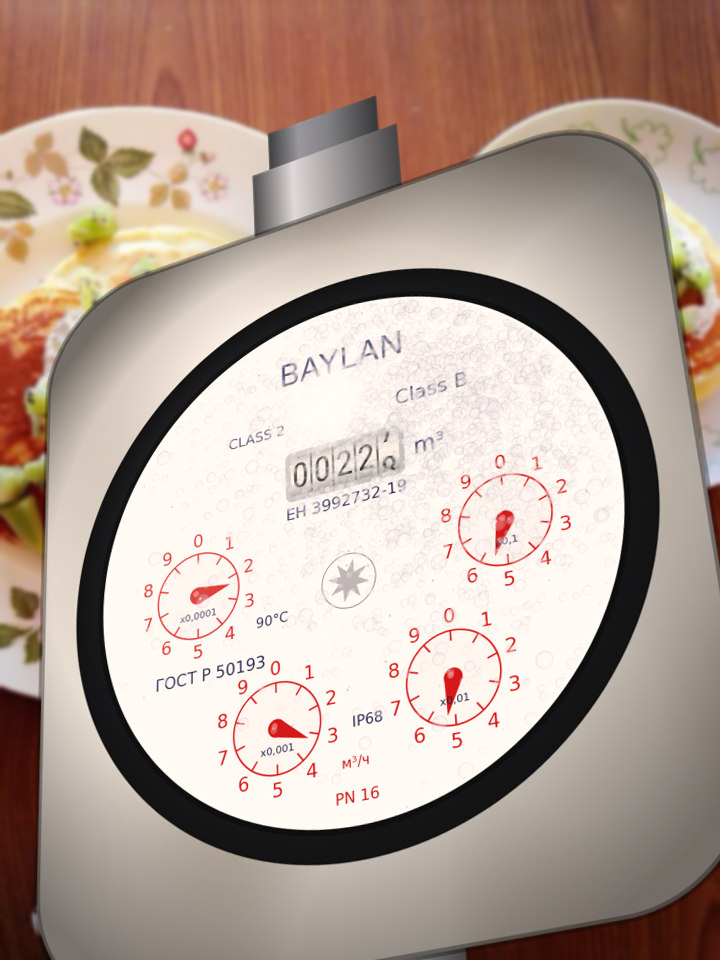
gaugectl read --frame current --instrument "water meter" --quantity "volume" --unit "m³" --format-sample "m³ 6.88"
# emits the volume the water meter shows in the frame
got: m³ 227.5532
